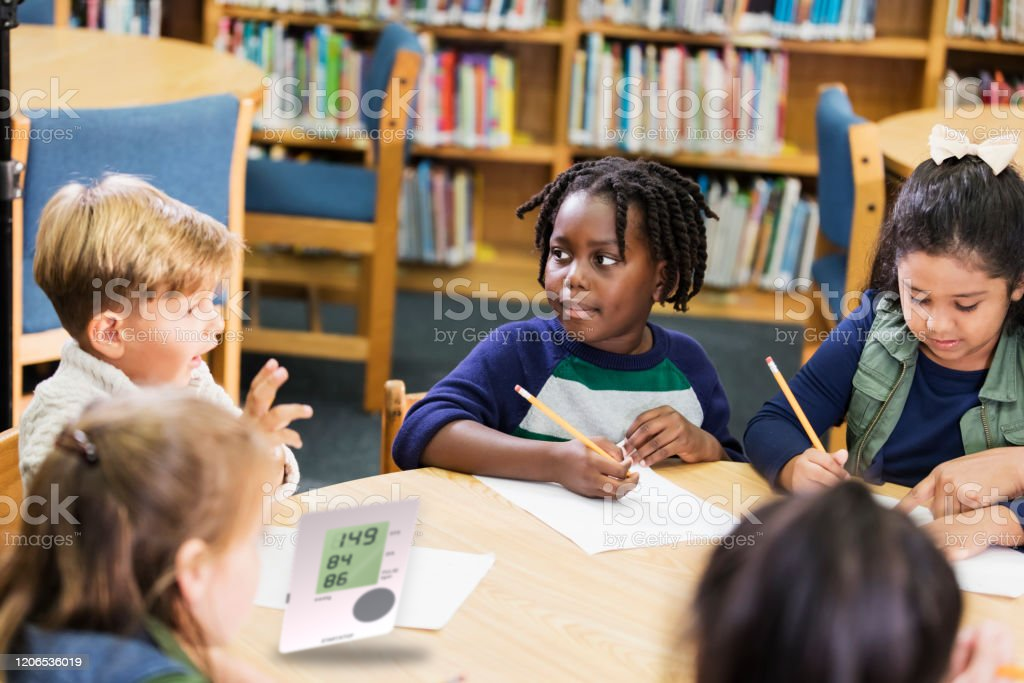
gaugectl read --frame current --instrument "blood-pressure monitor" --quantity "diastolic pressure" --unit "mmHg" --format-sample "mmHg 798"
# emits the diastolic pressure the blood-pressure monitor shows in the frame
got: mmHg 84
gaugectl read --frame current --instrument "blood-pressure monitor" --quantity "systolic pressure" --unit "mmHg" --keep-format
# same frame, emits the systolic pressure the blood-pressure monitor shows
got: mmHg 149
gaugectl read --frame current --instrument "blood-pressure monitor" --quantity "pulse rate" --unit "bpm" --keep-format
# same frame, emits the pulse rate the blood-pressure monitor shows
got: bpm 86
